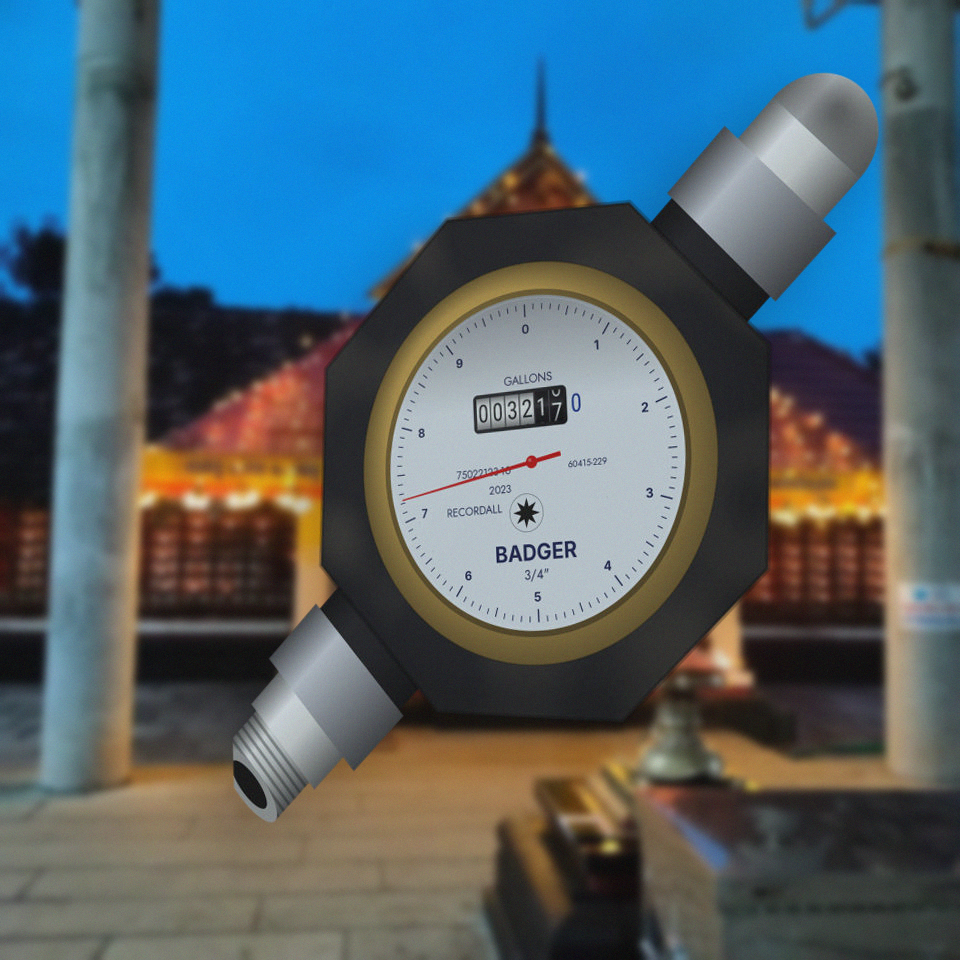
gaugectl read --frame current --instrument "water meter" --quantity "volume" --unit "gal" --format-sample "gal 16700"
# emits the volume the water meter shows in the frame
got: gal 32167.2
